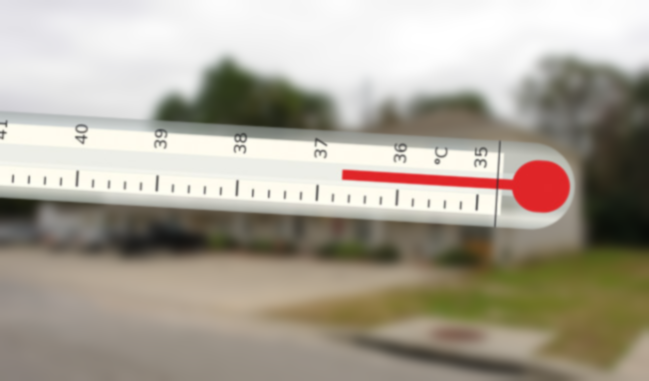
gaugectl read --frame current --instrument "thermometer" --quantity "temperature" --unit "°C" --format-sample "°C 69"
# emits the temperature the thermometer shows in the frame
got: °C 36.7
